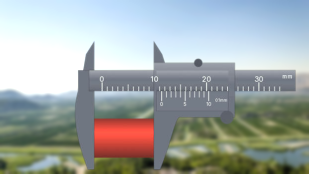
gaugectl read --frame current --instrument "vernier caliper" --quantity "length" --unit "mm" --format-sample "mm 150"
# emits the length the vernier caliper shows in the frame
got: mm 11.4
